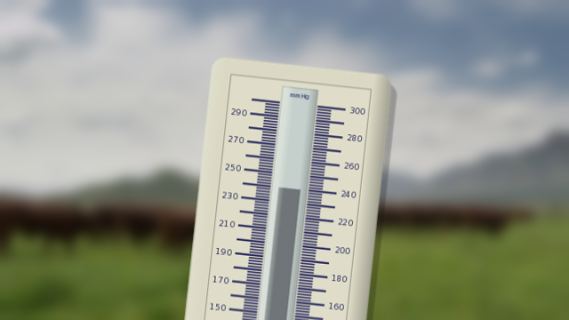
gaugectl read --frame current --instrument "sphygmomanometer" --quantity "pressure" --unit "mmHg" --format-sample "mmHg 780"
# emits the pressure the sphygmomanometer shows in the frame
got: mmHg 240
